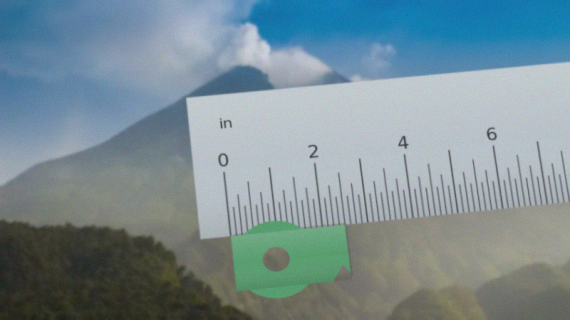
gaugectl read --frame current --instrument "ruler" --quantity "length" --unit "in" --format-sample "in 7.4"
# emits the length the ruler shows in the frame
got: in 2.5
